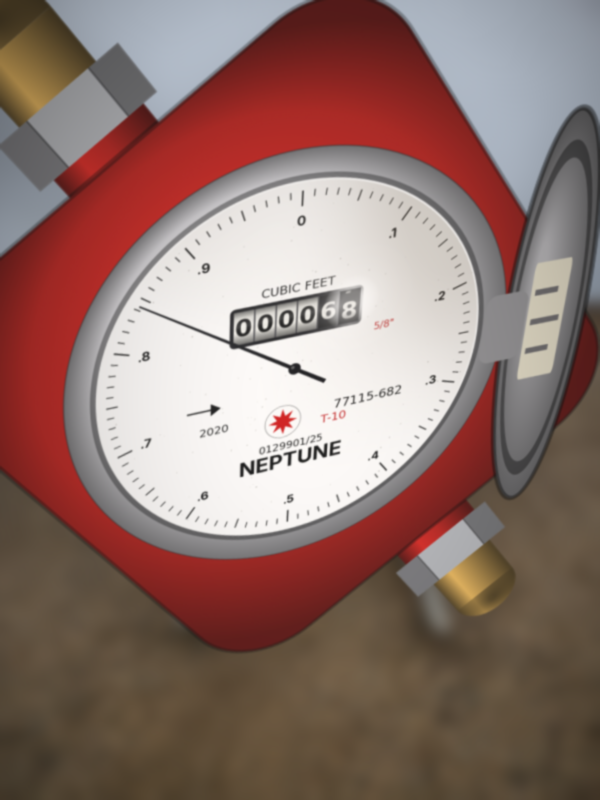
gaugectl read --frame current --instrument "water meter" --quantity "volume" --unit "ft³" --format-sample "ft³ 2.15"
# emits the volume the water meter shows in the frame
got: ft³ 67.84
